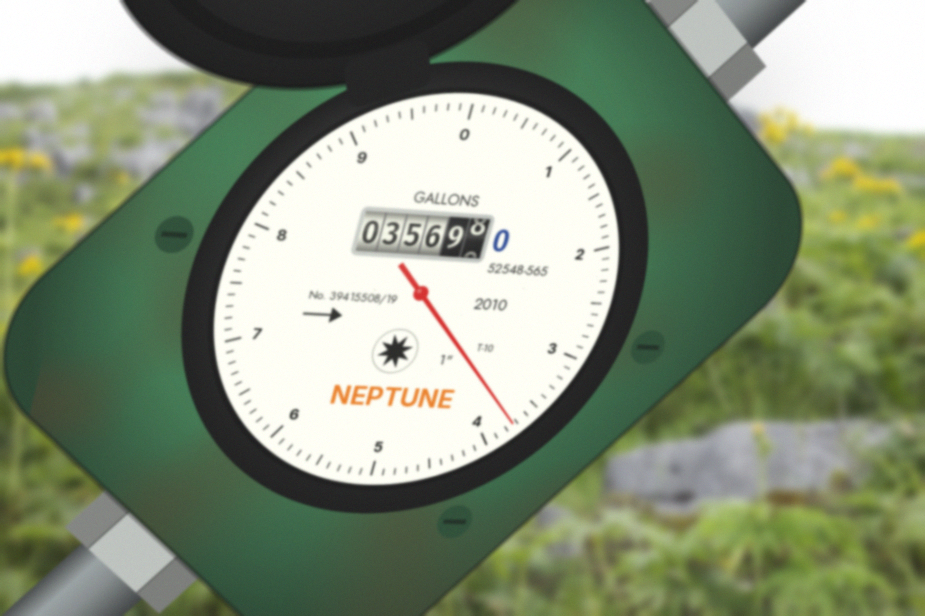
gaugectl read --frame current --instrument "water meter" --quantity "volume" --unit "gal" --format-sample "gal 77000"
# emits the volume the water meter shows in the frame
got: gal 356983.7
